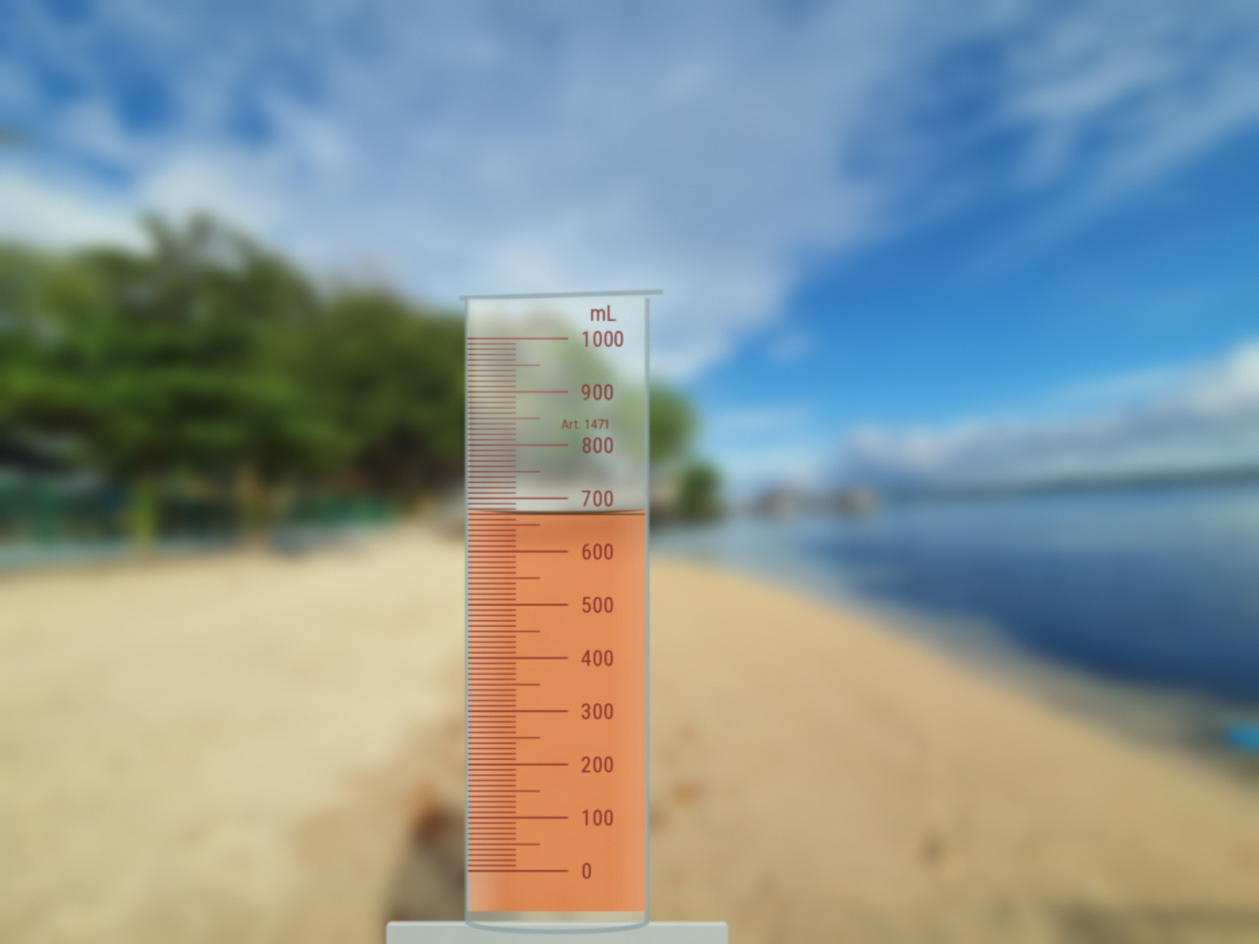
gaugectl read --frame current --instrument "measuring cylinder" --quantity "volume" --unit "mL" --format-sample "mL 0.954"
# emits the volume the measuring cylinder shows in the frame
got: mL 670
